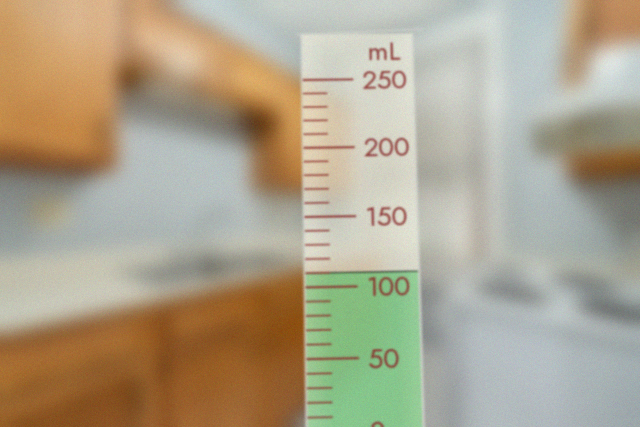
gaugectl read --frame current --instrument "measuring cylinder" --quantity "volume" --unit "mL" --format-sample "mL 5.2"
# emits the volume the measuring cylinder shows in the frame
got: mL 110
